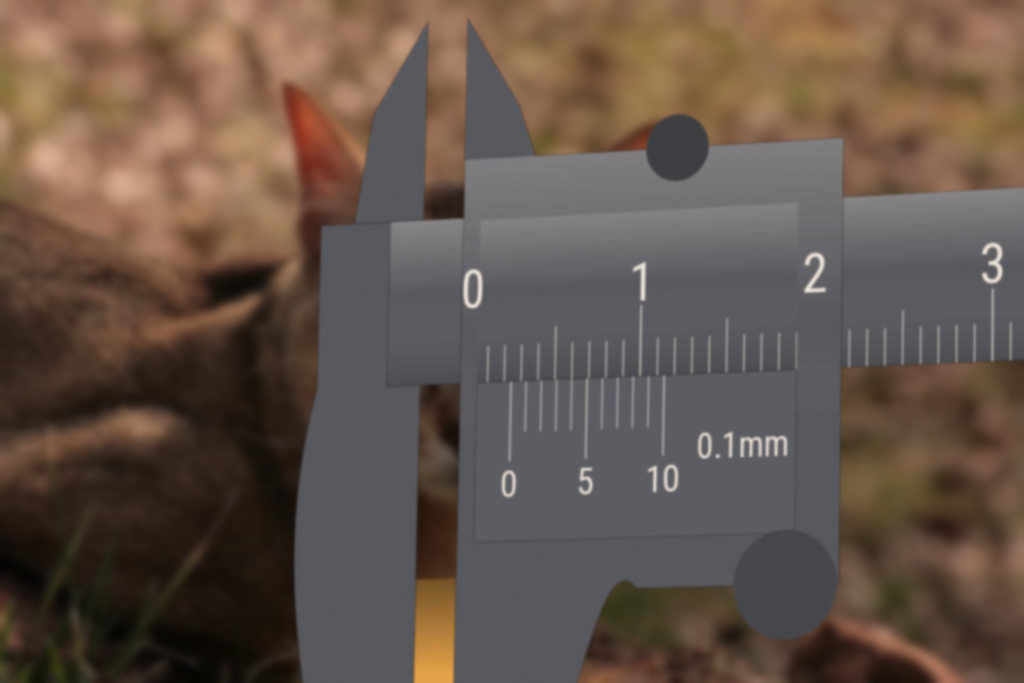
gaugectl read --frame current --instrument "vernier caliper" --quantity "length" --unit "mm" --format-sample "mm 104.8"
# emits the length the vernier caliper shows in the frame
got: mm 2.4
